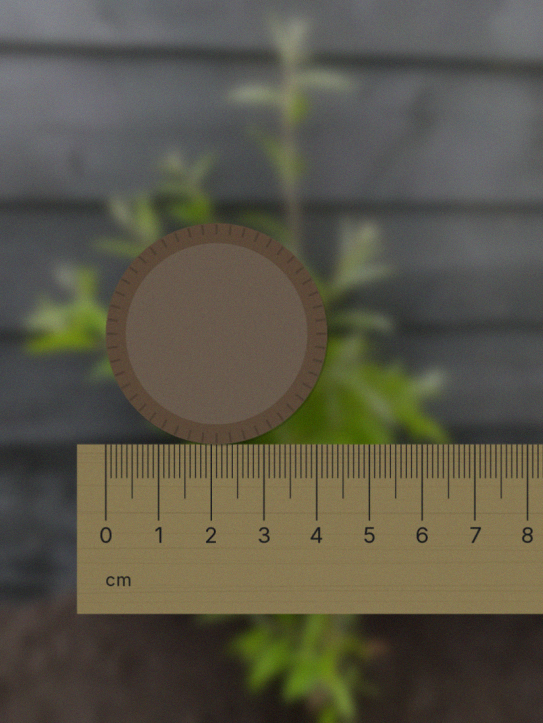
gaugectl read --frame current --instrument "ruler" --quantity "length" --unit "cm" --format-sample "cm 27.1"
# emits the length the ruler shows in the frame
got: cm 4.2
